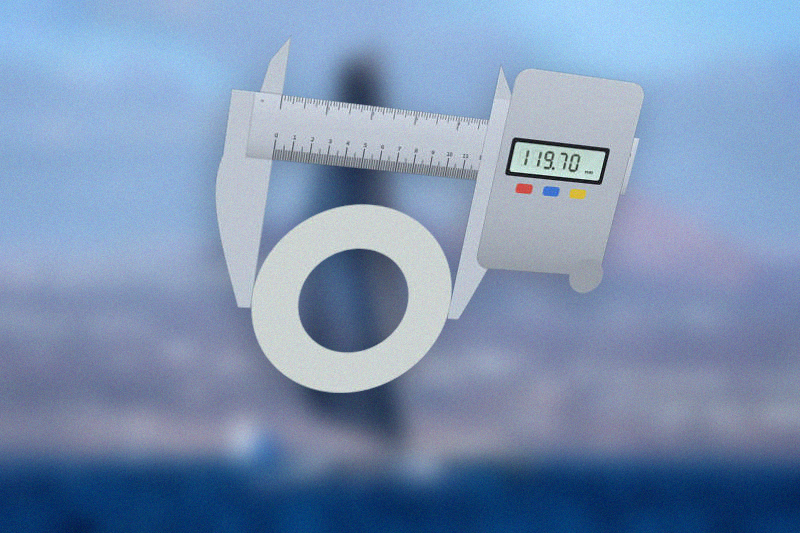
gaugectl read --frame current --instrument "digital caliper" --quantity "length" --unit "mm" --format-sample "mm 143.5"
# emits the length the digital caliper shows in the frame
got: mm 119.70
